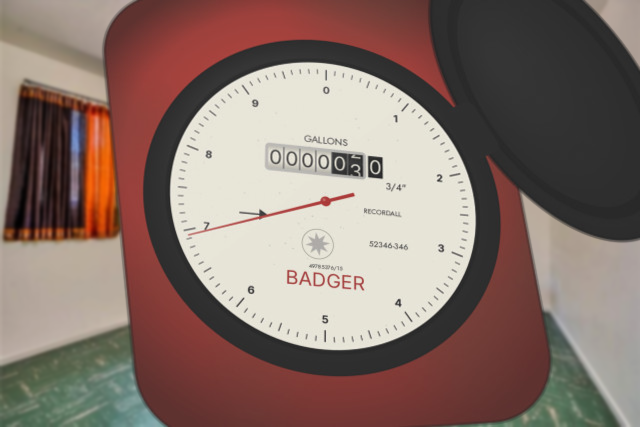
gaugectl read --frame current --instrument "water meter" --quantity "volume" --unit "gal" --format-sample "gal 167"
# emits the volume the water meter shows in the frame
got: gal 26.9
